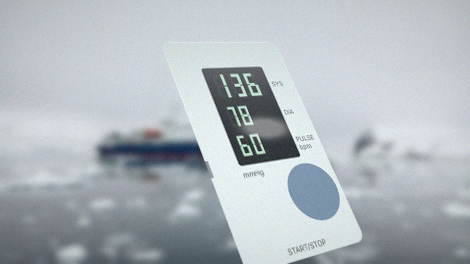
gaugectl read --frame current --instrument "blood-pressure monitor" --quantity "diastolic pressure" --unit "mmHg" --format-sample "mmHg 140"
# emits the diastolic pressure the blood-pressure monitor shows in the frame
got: mmHg 78
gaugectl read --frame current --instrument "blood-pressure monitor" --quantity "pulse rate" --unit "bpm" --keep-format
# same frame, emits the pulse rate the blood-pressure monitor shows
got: bpm 60
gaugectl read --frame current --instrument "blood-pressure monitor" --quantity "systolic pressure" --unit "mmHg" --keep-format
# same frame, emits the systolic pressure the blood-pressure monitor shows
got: mmHg 136
